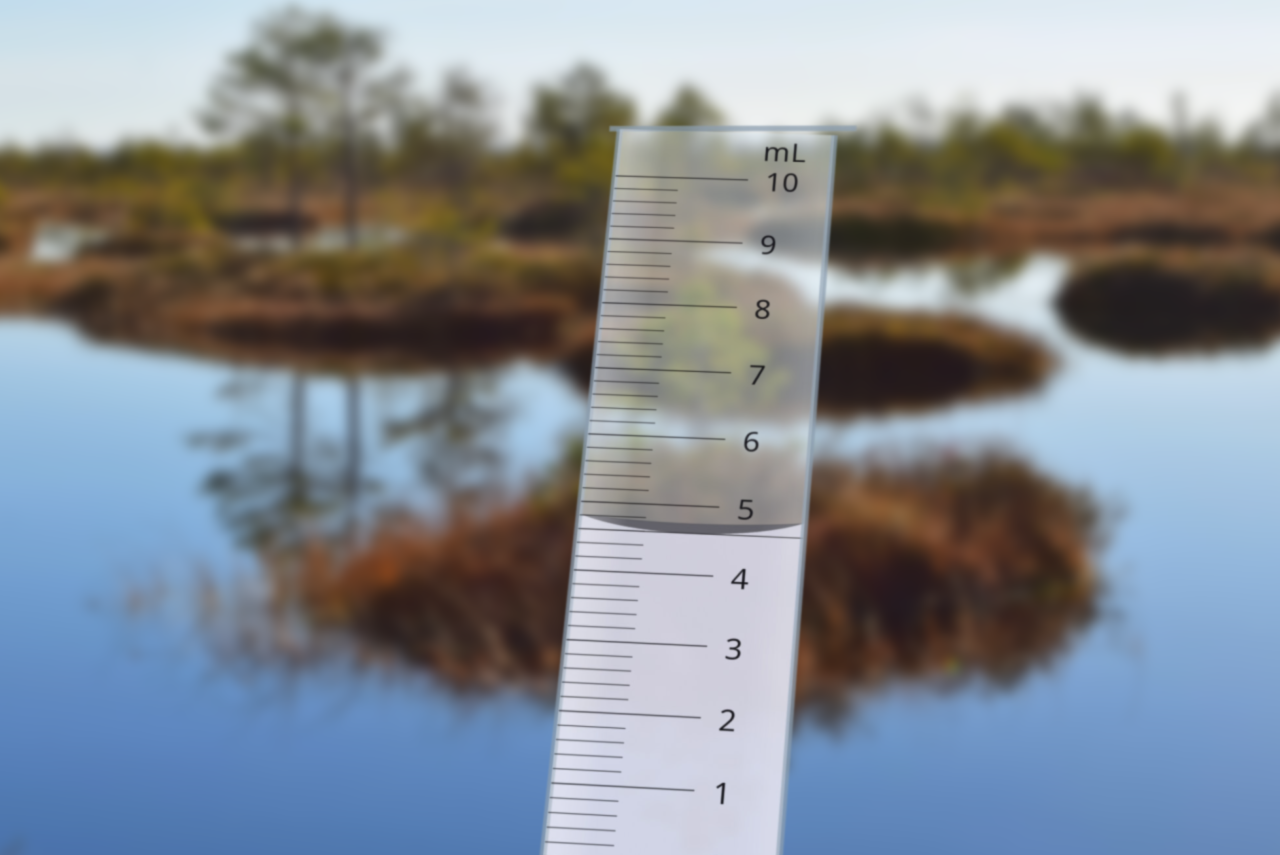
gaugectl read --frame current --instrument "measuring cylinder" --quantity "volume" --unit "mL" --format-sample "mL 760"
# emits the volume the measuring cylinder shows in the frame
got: mL 4.6
